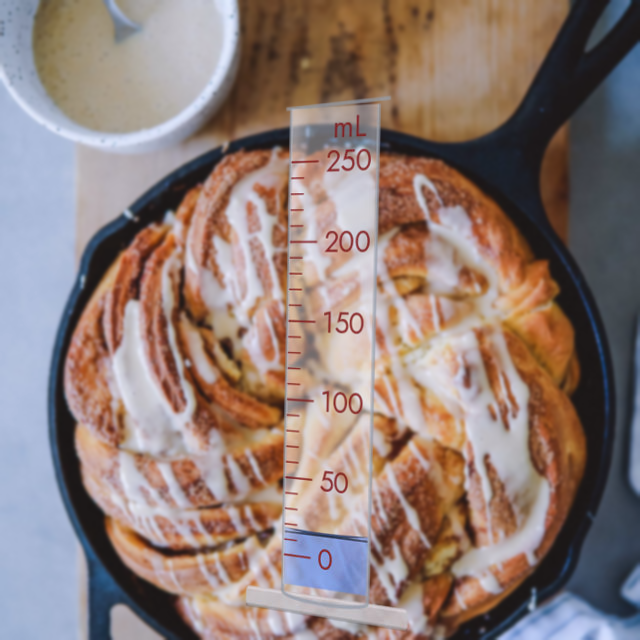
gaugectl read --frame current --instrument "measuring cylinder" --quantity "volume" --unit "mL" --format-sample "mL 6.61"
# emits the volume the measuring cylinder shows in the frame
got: mL 15
